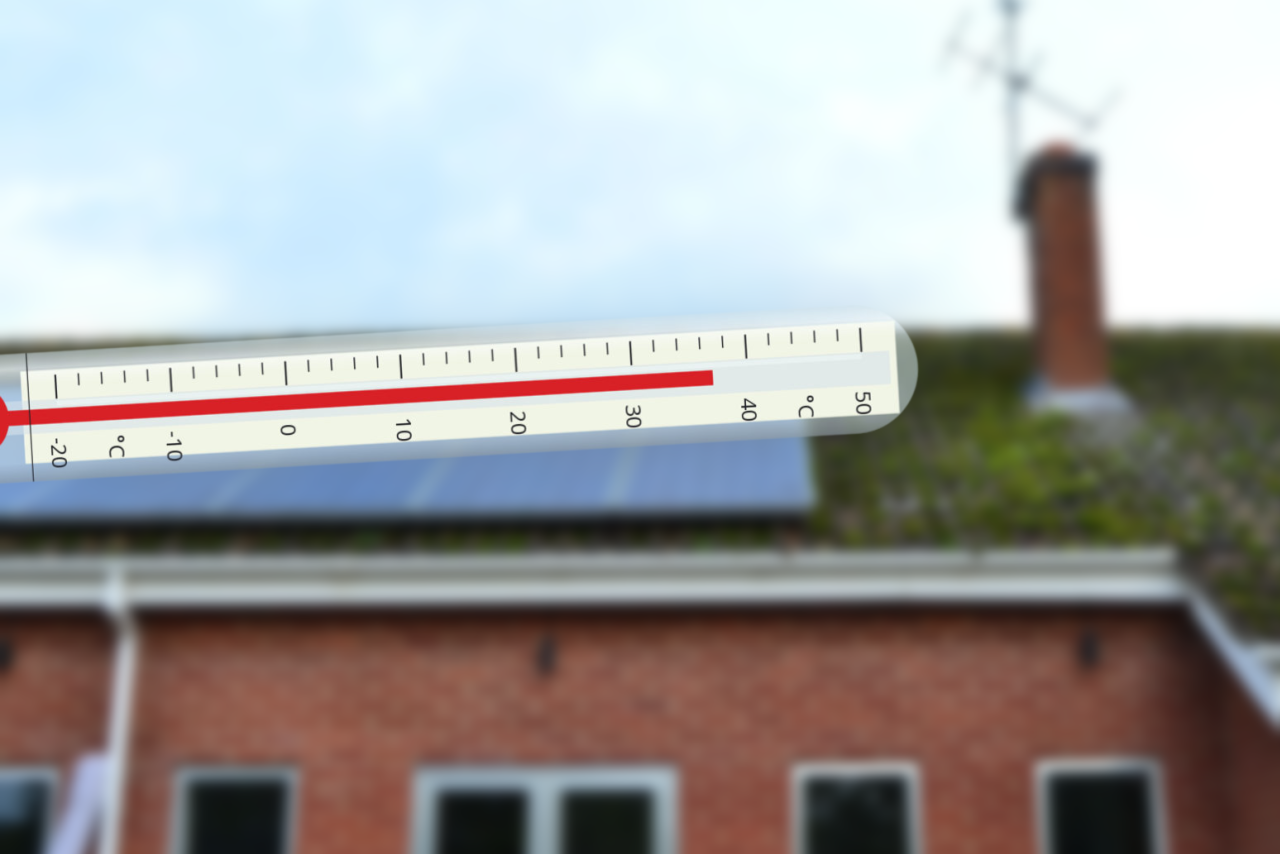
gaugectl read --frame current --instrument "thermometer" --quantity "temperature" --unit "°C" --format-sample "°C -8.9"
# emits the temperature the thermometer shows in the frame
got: °C 37
